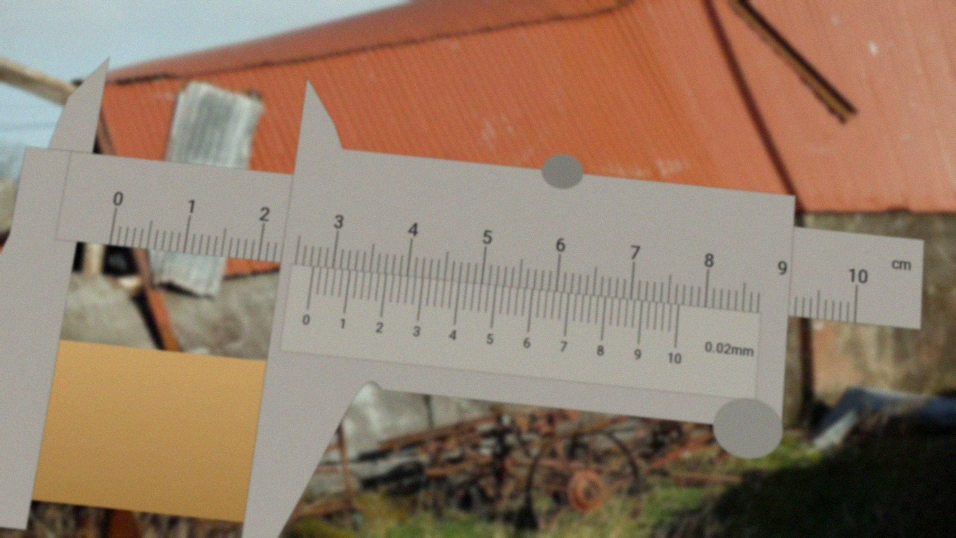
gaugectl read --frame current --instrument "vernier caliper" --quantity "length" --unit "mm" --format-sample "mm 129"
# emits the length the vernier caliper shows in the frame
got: mm 27.4
